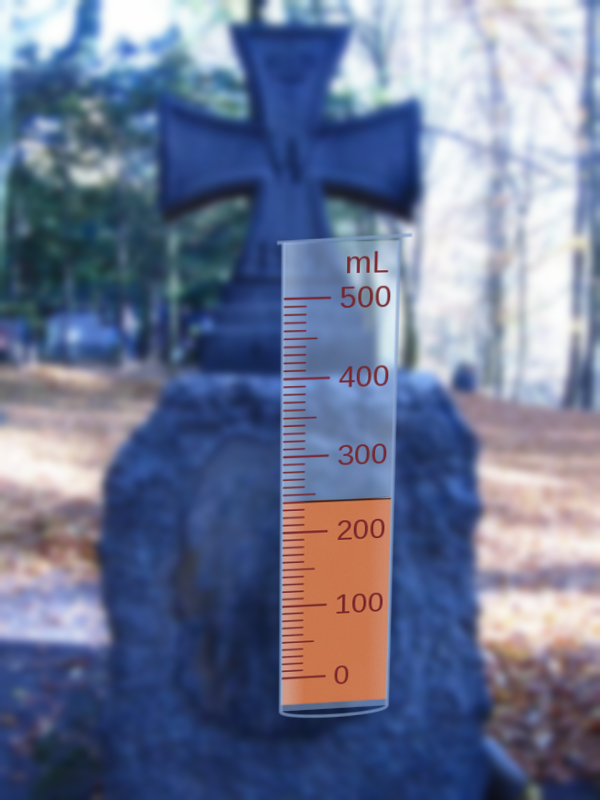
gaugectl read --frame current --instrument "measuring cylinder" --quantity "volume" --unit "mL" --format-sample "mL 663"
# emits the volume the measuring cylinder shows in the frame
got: mL 240
